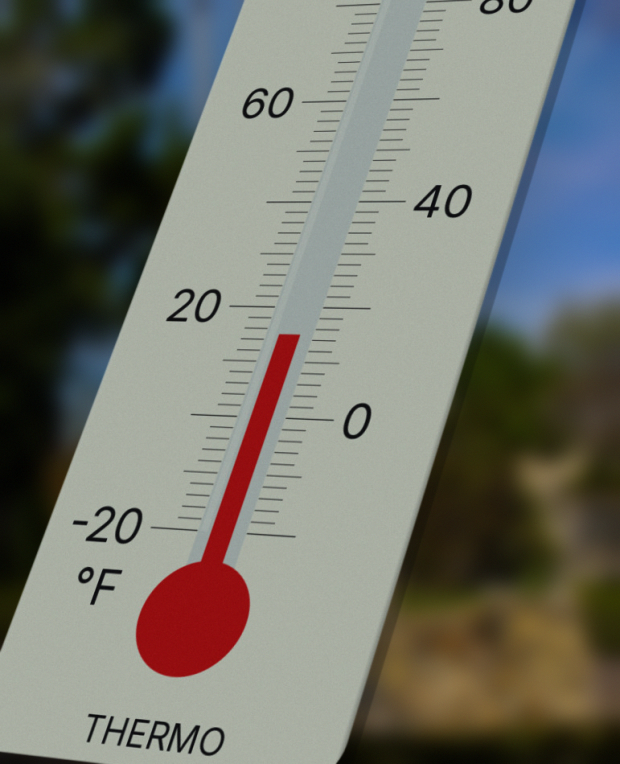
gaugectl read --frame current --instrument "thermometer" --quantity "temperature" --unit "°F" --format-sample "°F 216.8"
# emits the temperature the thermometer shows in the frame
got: °F 15
